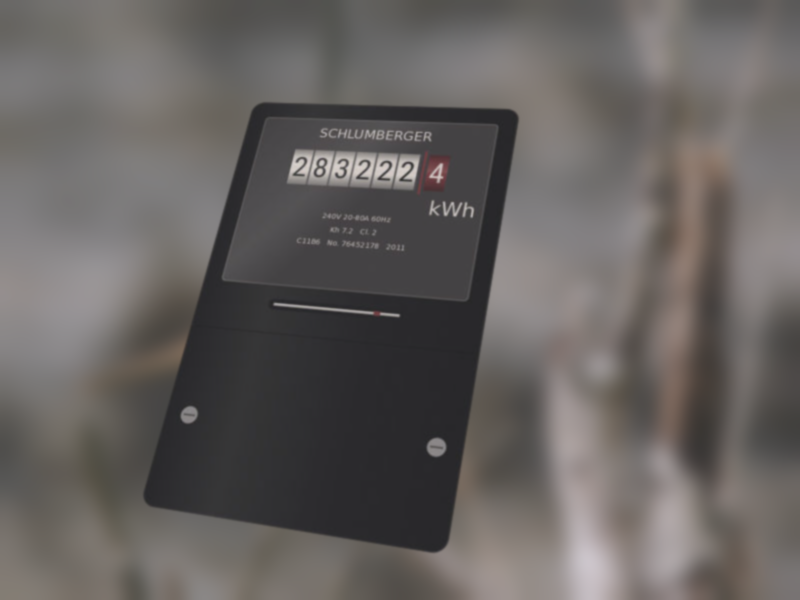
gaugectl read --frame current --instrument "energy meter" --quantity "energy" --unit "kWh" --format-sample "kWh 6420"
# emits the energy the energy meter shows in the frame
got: kWh 283222.4
